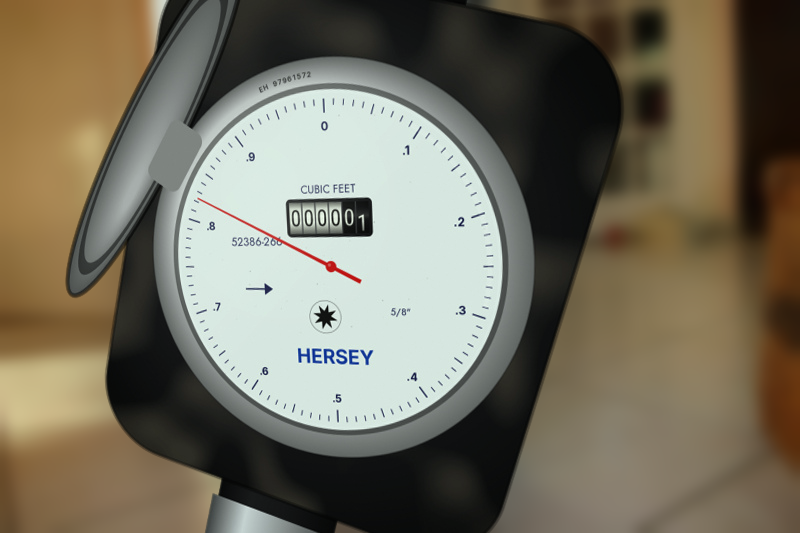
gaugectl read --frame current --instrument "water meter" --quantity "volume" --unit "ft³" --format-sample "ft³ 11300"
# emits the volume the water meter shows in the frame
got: ft³ 0.82
